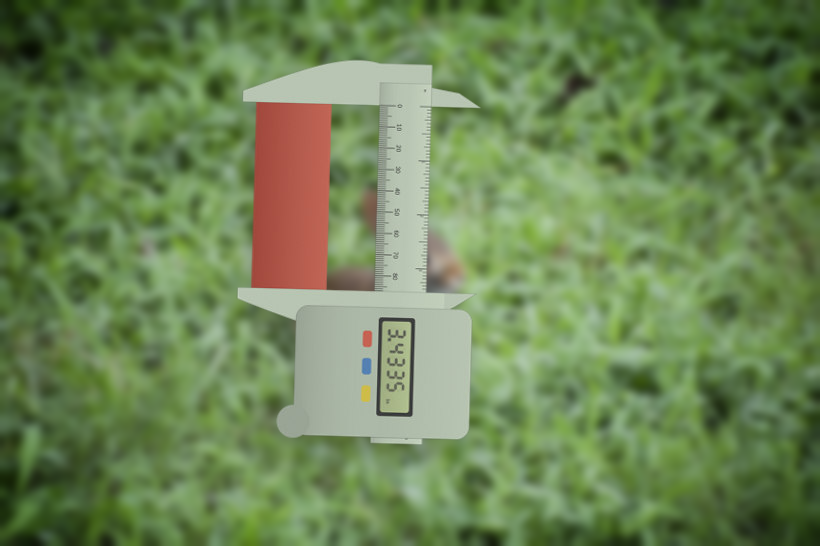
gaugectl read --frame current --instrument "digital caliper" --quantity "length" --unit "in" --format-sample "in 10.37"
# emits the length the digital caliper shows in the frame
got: in 3.4335
